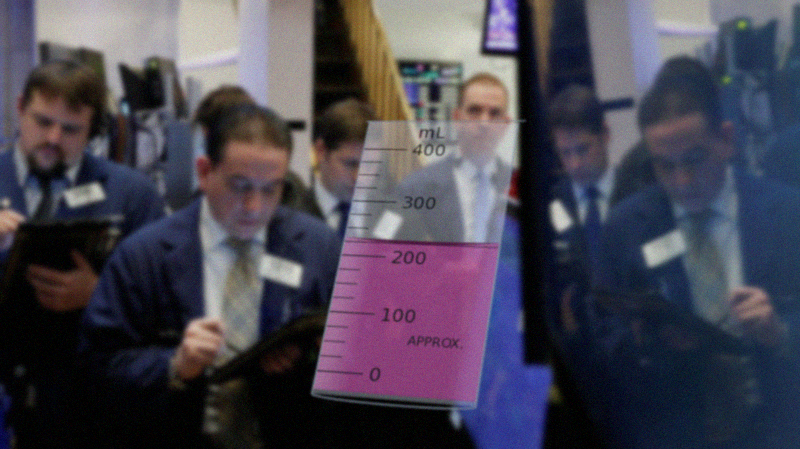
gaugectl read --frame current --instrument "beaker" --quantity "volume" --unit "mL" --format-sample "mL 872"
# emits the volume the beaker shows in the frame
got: mL 225
